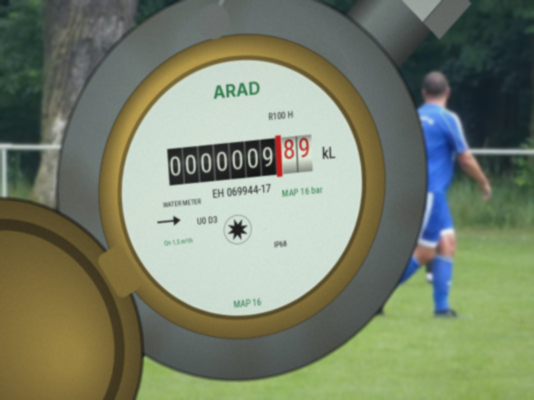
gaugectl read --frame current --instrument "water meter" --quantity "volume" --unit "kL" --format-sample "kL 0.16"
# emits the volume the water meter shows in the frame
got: kL 9.89
